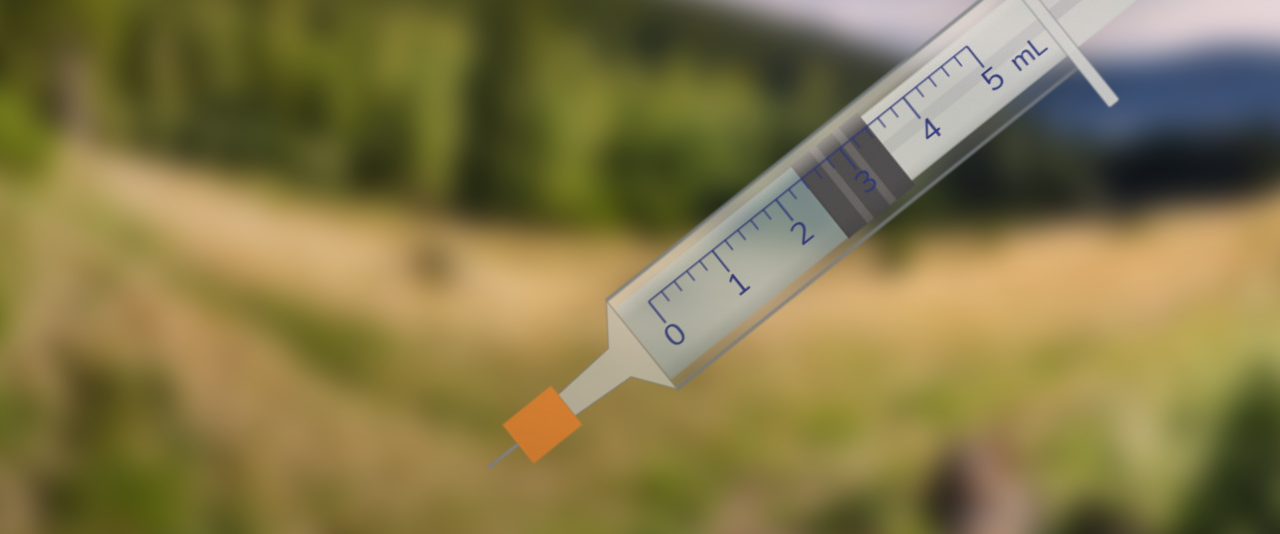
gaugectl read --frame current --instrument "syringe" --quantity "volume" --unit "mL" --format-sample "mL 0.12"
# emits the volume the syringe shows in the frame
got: mL 2.4
